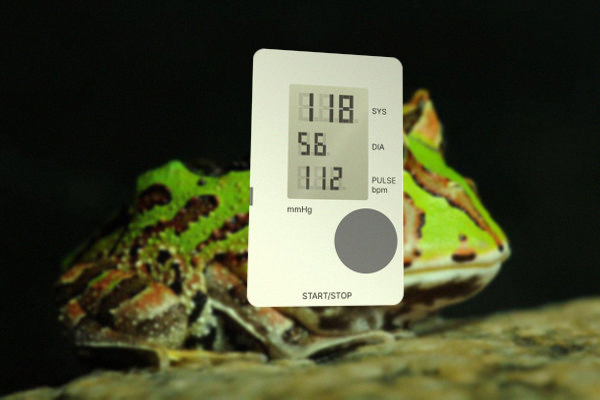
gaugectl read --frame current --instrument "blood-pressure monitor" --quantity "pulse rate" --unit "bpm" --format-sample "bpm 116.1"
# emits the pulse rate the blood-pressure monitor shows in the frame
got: bpm 112
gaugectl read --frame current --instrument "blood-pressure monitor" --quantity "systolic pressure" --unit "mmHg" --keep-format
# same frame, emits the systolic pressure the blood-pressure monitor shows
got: mmHg 118
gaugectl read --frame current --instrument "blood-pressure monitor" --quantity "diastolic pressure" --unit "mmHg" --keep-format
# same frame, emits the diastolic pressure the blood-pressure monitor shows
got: mmHg 56
